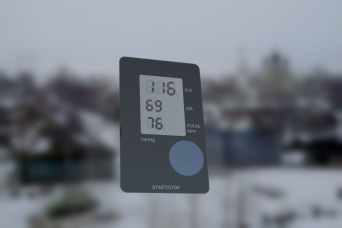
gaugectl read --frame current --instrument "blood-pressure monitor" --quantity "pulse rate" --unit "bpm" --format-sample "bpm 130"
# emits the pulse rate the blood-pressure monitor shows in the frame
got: bpm 76
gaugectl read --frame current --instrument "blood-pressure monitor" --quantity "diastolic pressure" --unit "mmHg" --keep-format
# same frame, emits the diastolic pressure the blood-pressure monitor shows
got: mmHg 69
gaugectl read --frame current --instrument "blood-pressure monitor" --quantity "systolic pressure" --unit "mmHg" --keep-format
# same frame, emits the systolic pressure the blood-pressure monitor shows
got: mmHg 116
